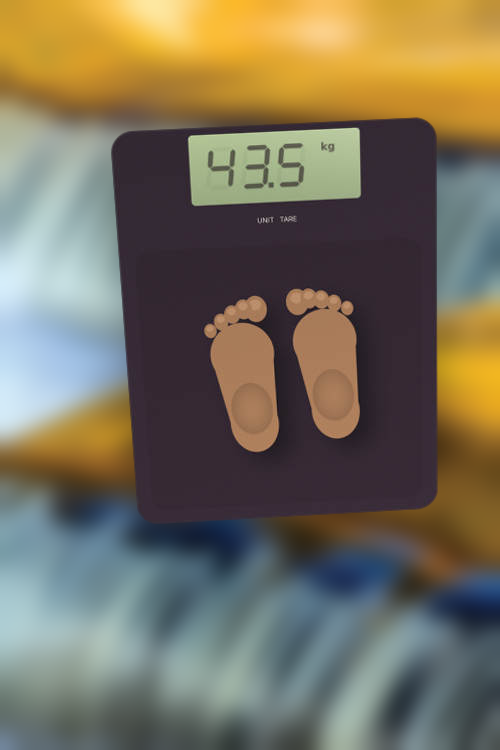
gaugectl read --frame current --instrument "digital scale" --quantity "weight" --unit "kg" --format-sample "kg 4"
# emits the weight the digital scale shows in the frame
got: kg 43.5
